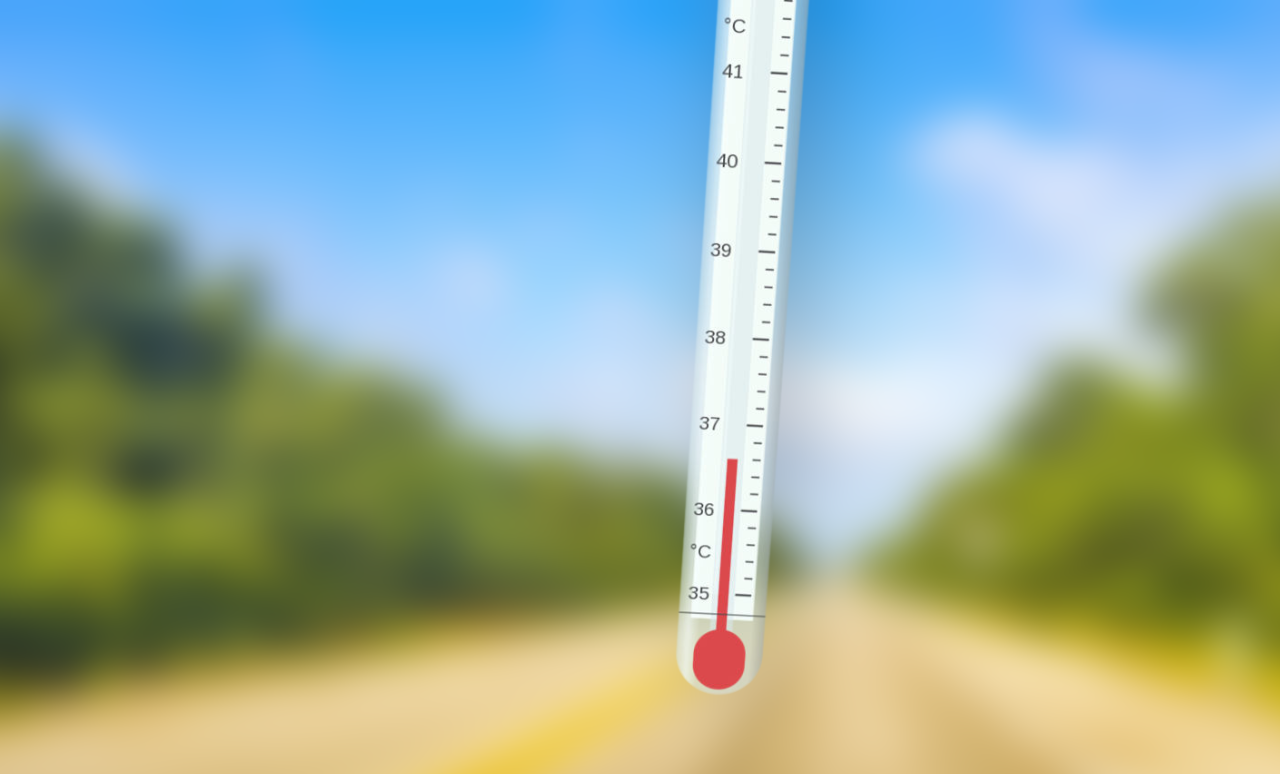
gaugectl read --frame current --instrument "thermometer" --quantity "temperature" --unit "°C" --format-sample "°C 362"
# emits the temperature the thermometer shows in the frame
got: °C 36.6
